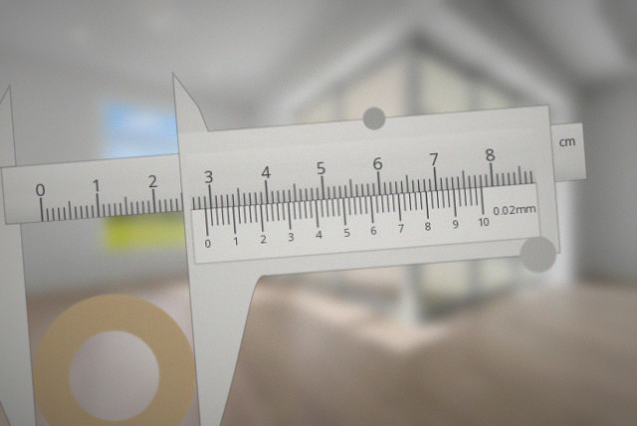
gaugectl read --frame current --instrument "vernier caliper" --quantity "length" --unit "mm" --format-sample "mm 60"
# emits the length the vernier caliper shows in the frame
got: mm 29.0
